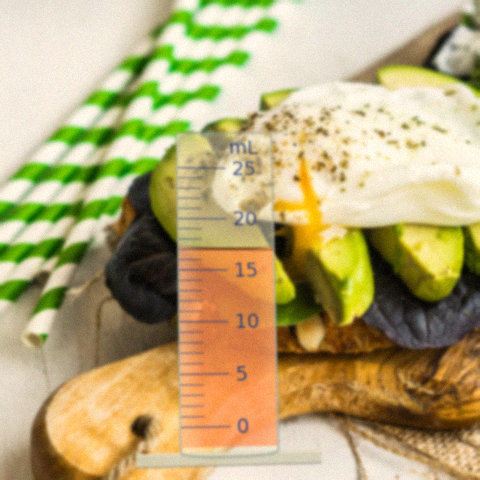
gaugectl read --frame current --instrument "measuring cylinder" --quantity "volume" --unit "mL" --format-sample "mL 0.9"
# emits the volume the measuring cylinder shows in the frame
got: mL 17
